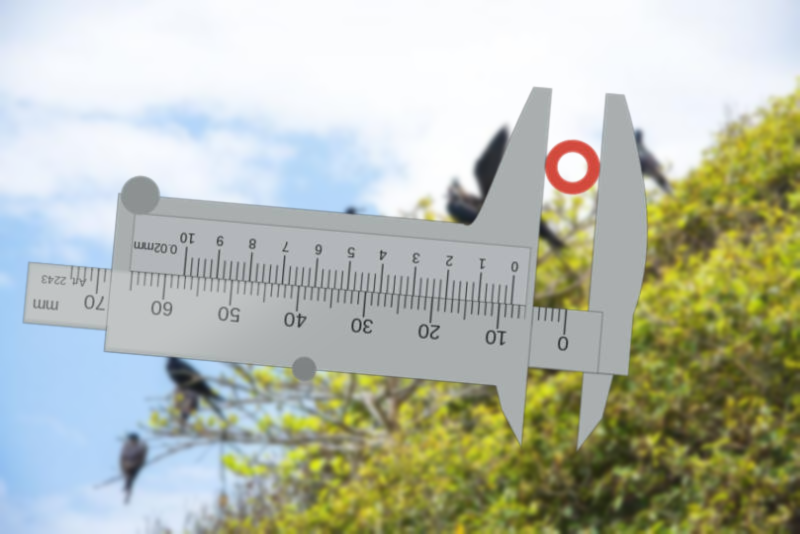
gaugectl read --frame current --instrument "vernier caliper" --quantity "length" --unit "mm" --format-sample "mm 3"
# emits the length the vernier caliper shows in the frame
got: mm 8.2
